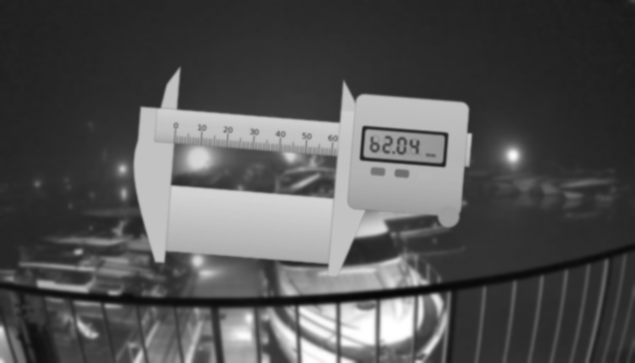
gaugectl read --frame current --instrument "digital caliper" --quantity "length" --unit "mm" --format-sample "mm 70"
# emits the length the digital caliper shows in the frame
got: mm 62.04
